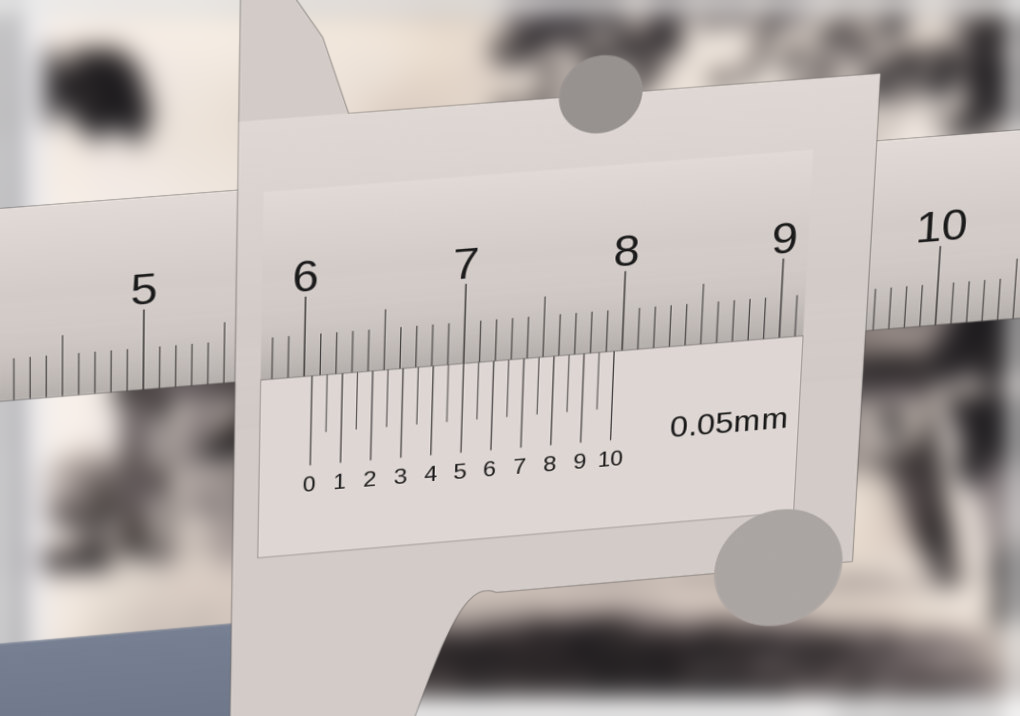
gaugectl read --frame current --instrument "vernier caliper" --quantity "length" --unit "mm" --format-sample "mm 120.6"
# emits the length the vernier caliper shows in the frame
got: mm 60.5
